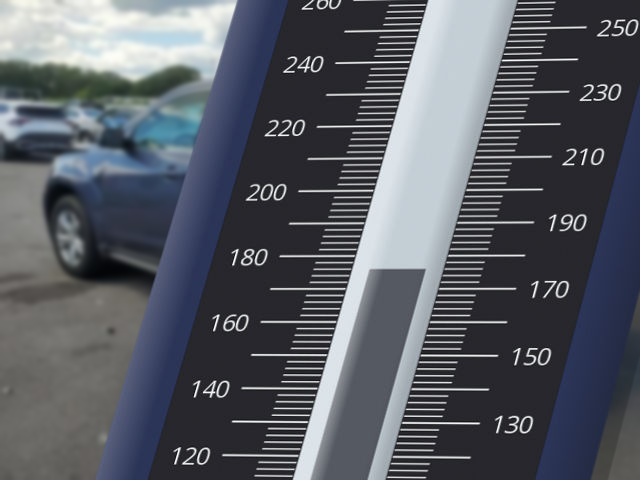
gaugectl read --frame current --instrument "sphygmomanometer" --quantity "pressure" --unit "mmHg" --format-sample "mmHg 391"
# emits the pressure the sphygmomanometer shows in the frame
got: mmHg 176
